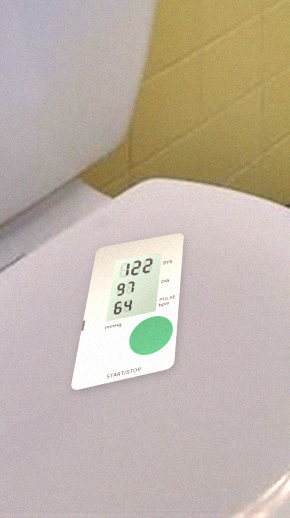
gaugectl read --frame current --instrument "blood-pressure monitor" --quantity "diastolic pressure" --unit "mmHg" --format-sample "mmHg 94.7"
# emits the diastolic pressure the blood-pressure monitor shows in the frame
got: mmHg 97
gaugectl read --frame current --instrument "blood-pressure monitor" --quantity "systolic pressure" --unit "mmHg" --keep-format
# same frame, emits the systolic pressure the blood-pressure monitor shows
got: mmHg 122
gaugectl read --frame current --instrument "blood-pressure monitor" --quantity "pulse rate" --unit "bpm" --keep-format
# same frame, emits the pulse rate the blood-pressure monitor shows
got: bpm 64
